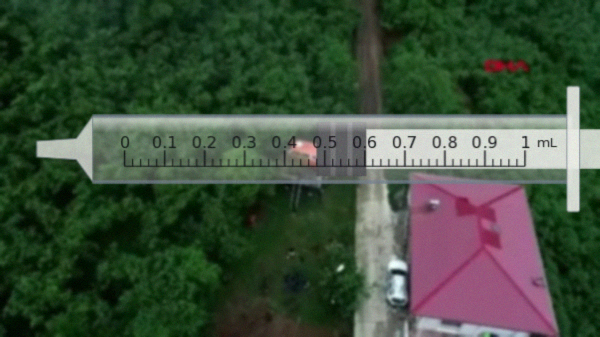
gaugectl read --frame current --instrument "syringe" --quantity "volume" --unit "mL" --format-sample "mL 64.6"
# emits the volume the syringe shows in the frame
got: mL 0.48
